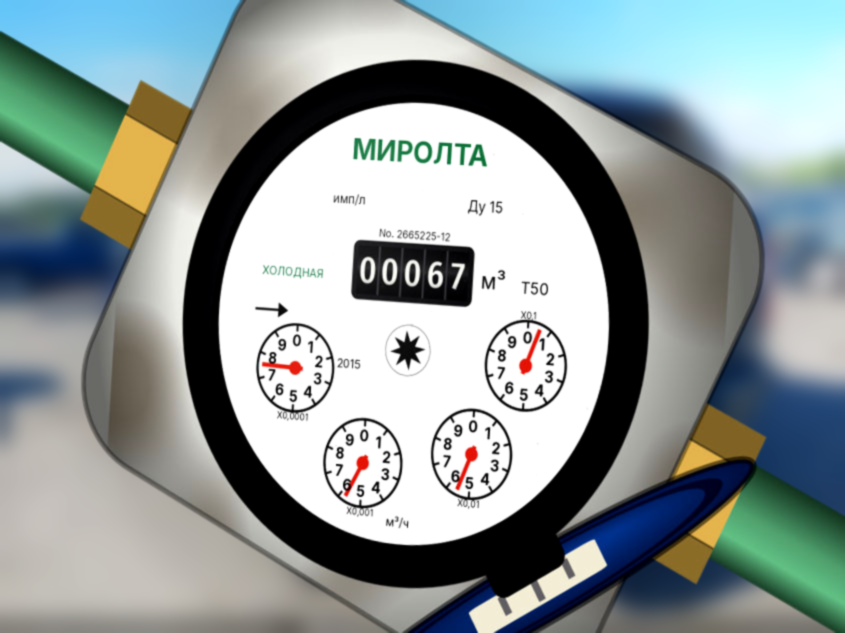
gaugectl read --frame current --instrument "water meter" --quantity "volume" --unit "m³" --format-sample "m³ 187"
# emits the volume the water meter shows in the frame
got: m³ 67.0557
